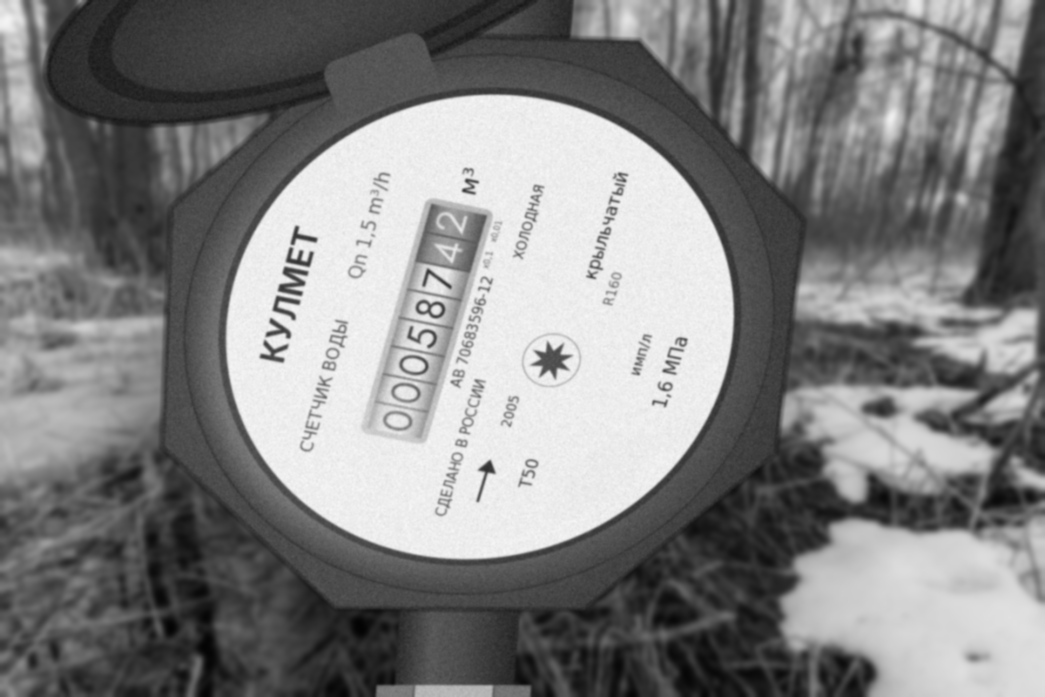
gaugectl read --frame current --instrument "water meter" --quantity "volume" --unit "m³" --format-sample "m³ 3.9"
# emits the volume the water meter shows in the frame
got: m³ 587.42
